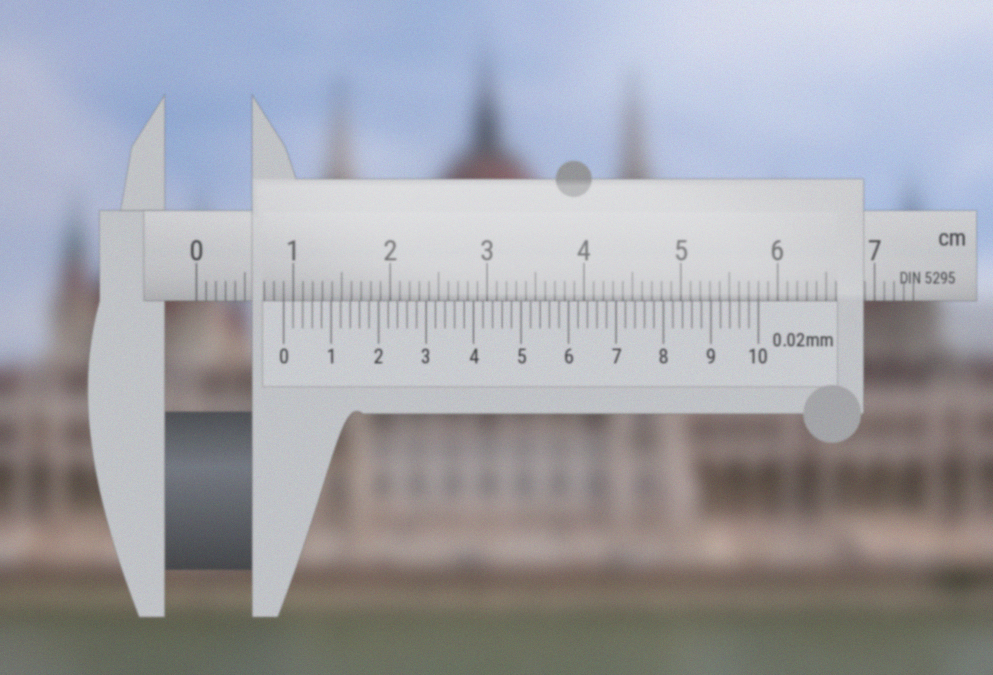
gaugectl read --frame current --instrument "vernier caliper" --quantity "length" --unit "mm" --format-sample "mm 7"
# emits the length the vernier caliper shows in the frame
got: mm 9.0
